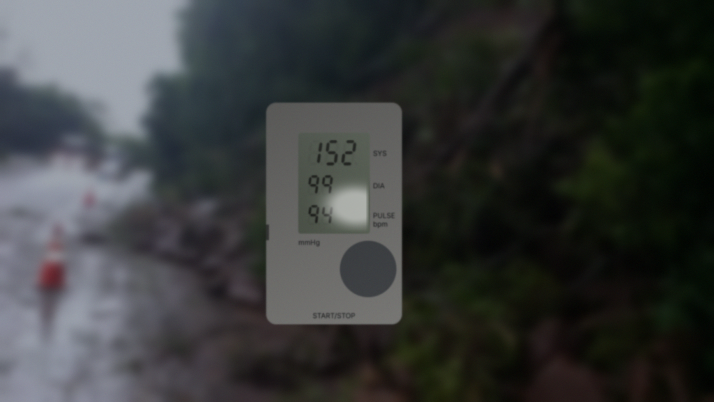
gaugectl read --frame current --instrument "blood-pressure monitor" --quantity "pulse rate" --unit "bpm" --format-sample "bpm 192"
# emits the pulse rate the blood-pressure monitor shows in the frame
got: bpm 94
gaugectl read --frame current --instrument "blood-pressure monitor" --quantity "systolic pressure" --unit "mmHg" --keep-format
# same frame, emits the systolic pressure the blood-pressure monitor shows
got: mmHg 152
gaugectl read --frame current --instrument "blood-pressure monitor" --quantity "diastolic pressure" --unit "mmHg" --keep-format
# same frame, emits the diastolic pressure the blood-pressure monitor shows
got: mmHg 99
